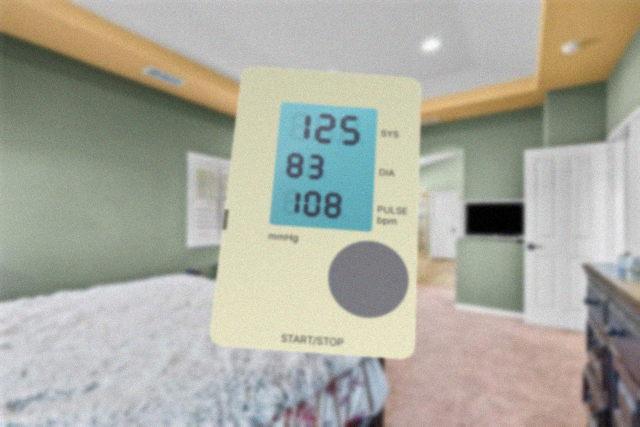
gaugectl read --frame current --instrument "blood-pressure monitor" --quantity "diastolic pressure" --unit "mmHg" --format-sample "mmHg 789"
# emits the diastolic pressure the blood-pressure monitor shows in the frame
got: mmHg 83
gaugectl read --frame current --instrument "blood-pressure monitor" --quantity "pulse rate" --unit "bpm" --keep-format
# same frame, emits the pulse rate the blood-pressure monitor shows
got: bpm 108
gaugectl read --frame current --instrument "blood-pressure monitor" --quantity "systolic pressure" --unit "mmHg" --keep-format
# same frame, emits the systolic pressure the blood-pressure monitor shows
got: mmHg 125
